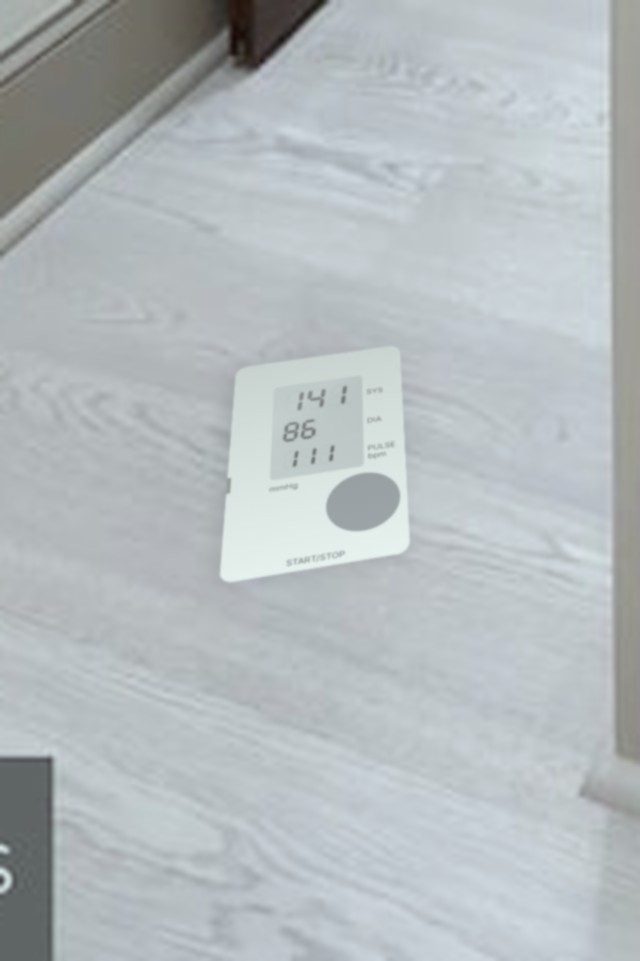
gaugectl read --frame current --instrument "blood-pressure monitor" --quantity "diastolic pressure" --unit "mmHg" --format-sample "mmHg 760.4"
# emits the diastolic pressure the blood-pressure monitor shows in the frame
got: mmHg 86
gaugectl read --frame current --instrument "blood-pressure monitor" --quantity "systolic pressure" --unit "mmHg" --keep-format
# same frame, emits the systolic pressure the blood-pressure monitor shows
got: mmHg 141
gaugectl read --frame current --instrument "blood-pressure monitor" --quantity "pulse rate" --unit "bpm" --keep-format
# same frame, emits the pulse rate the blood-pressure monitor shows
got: bpm 111
